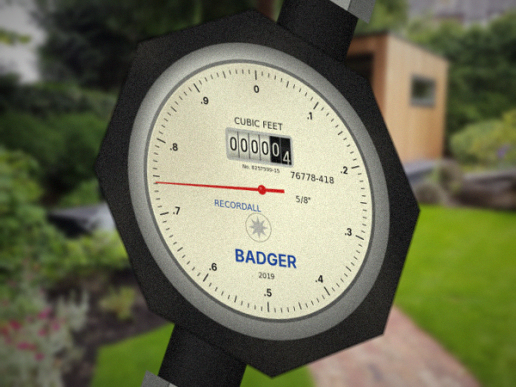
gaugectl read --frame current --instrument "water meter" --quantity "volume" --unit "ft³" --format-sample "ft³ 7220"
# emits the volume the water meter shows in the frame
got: ft³ 3.74
